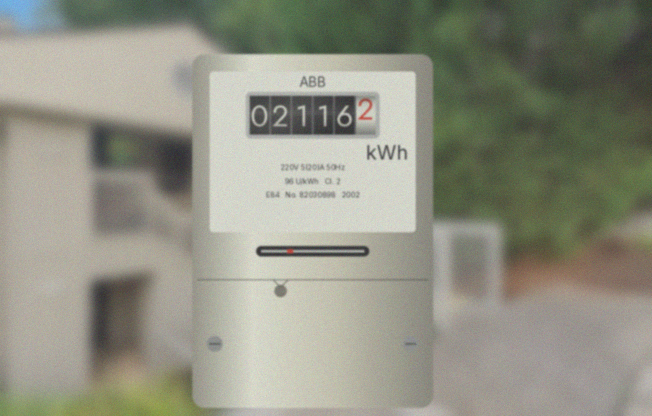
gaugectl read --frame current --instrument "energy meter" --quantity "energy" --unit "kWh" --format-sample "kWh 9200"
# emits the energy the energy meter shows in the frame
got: kWh 2116.2
